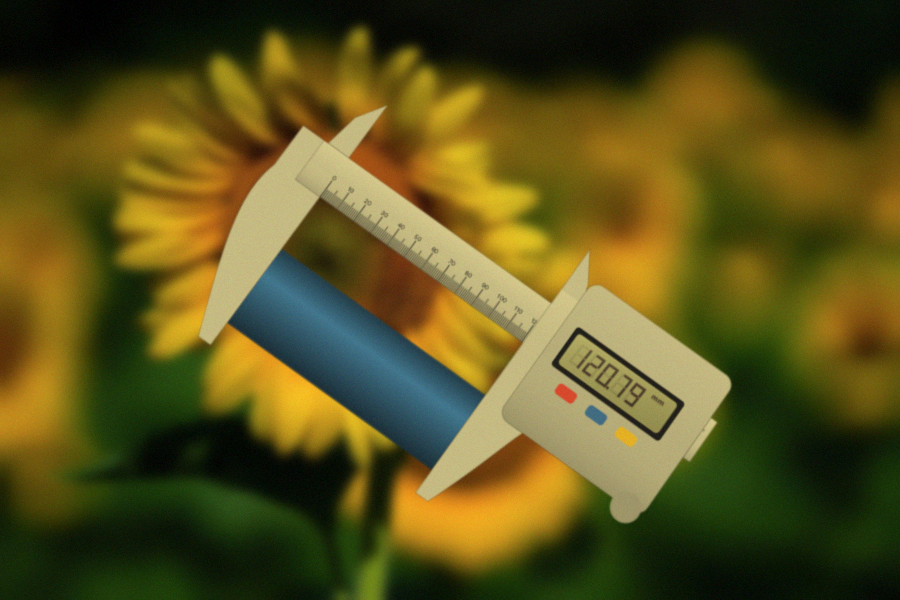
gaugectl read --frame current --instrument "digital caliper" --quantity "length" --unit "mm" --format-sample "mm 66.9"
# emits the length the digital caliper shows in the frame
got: mm 120.79
